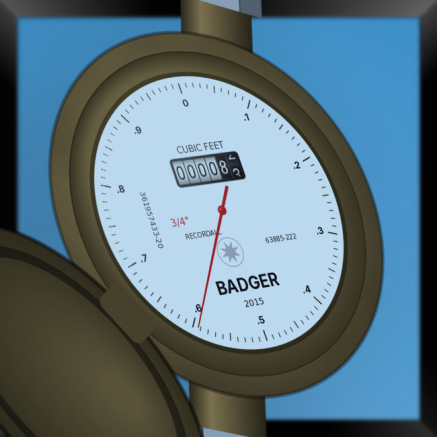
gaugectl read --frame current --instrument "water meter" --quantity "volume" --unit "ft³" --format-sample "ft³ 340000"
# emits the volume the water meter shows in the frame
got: ft³ 82.59
